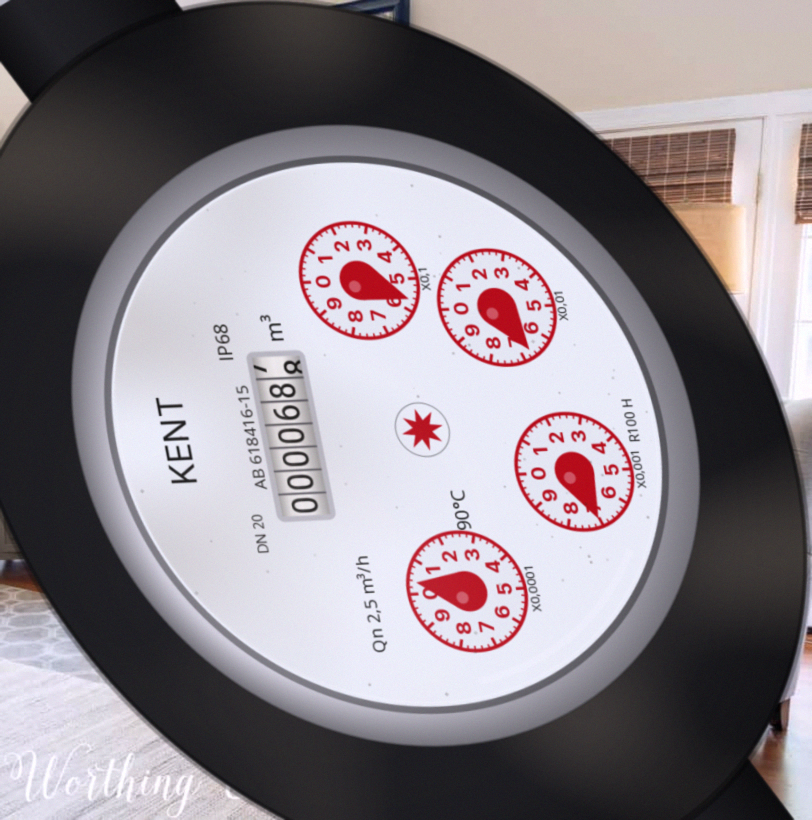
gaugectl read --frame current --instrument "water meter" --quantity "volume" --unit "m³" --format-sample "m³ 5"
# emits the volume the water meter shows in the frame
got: m³ 687.5670
